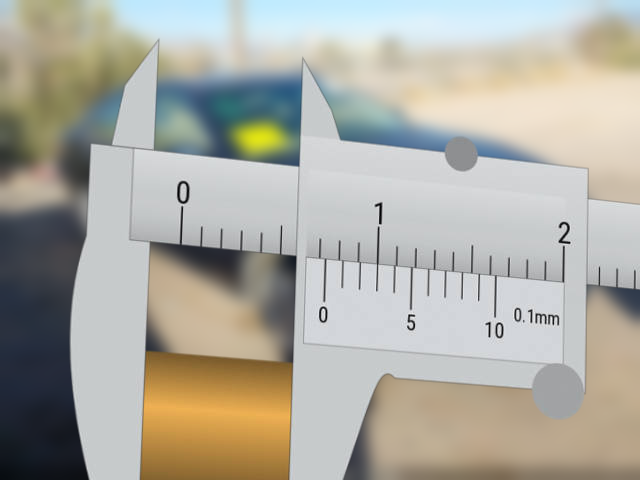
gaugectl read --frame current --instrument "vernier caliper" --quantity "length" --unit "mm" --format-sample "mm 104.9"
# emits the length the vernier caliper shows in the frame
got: mm 7.3
